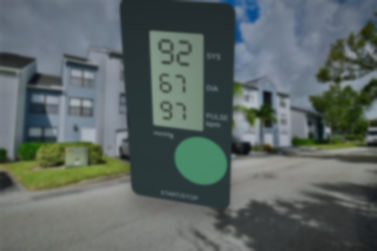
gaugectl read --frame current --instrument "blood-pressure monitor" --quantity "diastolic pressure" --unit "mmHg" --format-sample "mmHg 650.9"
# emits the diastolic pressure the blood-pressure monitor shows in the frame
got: mmHg 67
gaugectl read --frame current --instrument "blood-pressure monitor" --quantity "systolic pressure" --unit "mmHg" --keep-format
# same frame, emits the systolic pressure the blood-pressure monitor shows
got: mmHg 92
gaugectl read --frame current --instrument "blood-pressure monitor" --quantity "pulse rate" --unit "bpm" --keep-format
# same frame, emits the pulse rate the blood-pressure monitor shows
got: bpm 97
